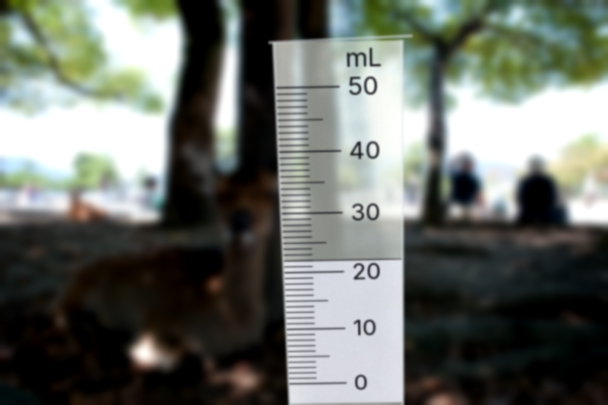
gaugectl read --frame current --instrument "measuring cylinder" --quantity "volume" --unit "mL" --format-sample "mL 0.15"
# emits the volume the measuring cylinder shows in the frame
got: mL 22
